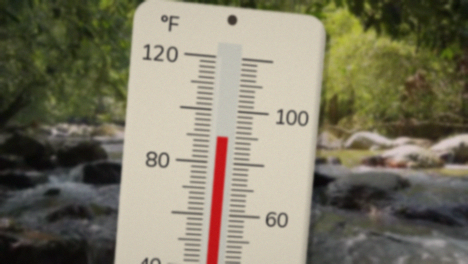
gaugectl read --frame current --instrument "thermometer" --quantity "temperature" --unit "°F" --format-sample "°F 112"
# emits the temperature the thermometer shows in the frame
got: °F 90
